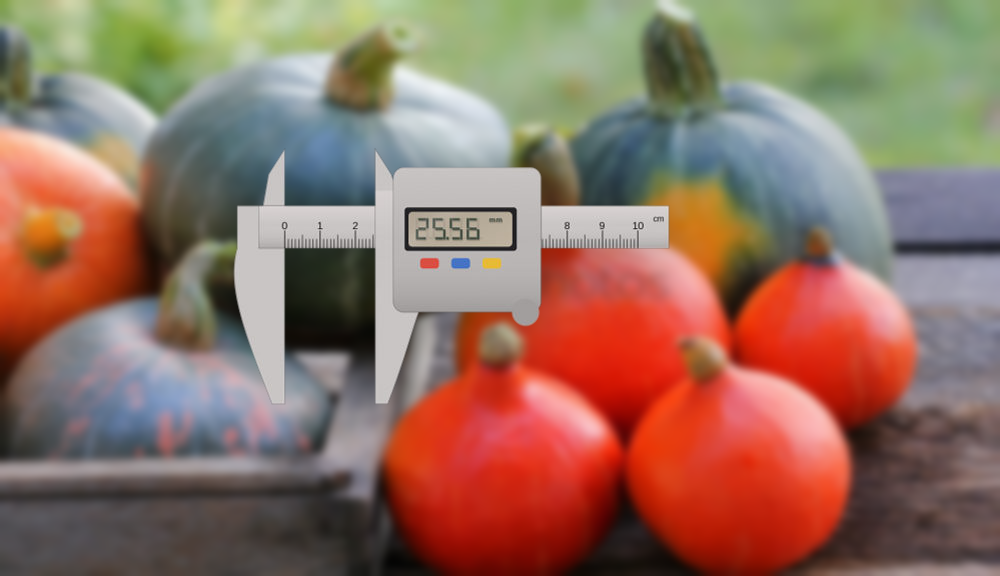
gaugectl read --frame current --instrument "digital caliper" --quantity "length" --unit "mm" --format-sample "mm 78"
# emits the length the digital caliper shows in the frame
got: mm 25.56
